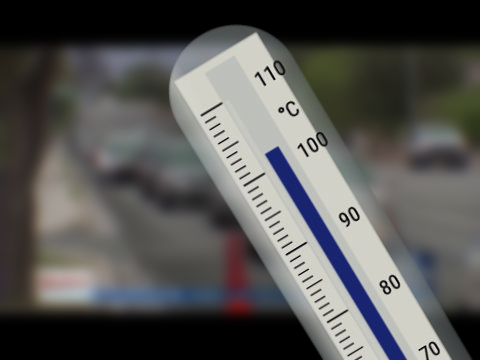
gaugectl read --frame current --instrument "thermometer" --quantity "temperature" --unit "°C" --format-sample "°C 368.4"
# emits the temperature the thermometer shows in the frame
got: °C 102
